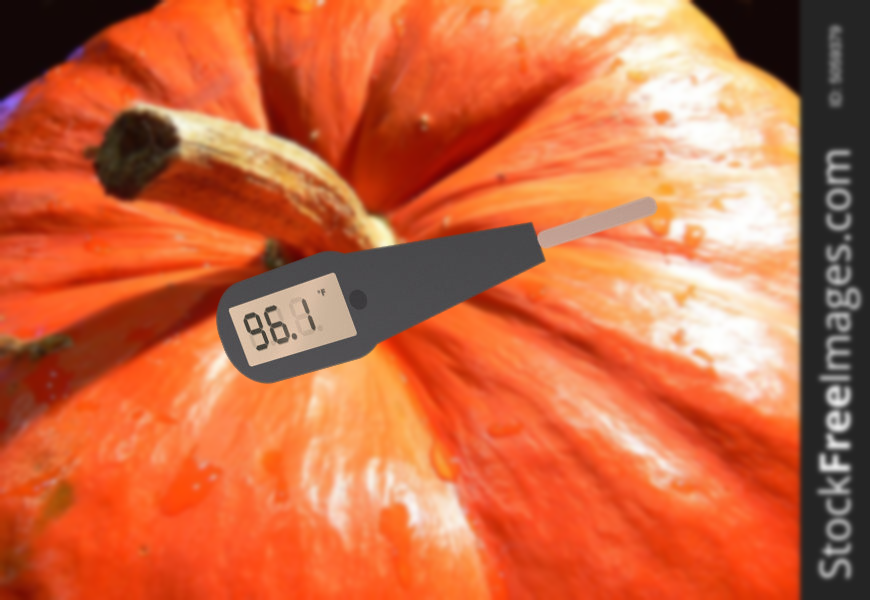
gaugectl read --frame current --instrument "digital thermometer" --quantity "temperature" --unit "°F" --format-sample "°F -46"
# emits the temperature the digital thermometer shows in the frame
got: °F 96.1
